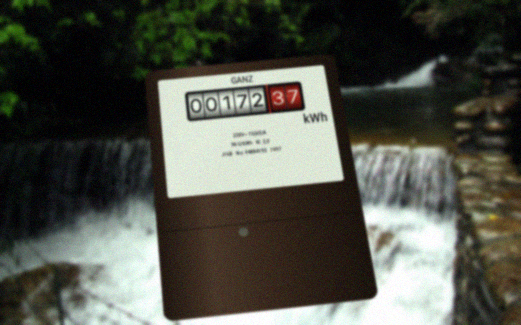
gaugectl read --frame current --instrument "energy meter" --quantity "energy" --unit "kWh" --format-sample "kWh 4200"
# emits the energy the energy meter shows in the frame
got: kWh 172.37
